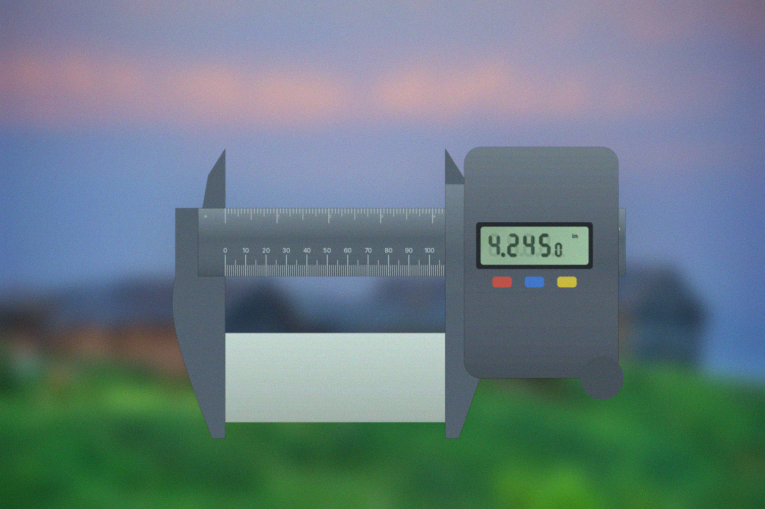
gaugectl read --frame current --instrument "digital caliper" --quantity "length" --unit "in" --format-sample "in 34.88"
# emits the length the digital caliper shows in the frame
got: in 4.2450
